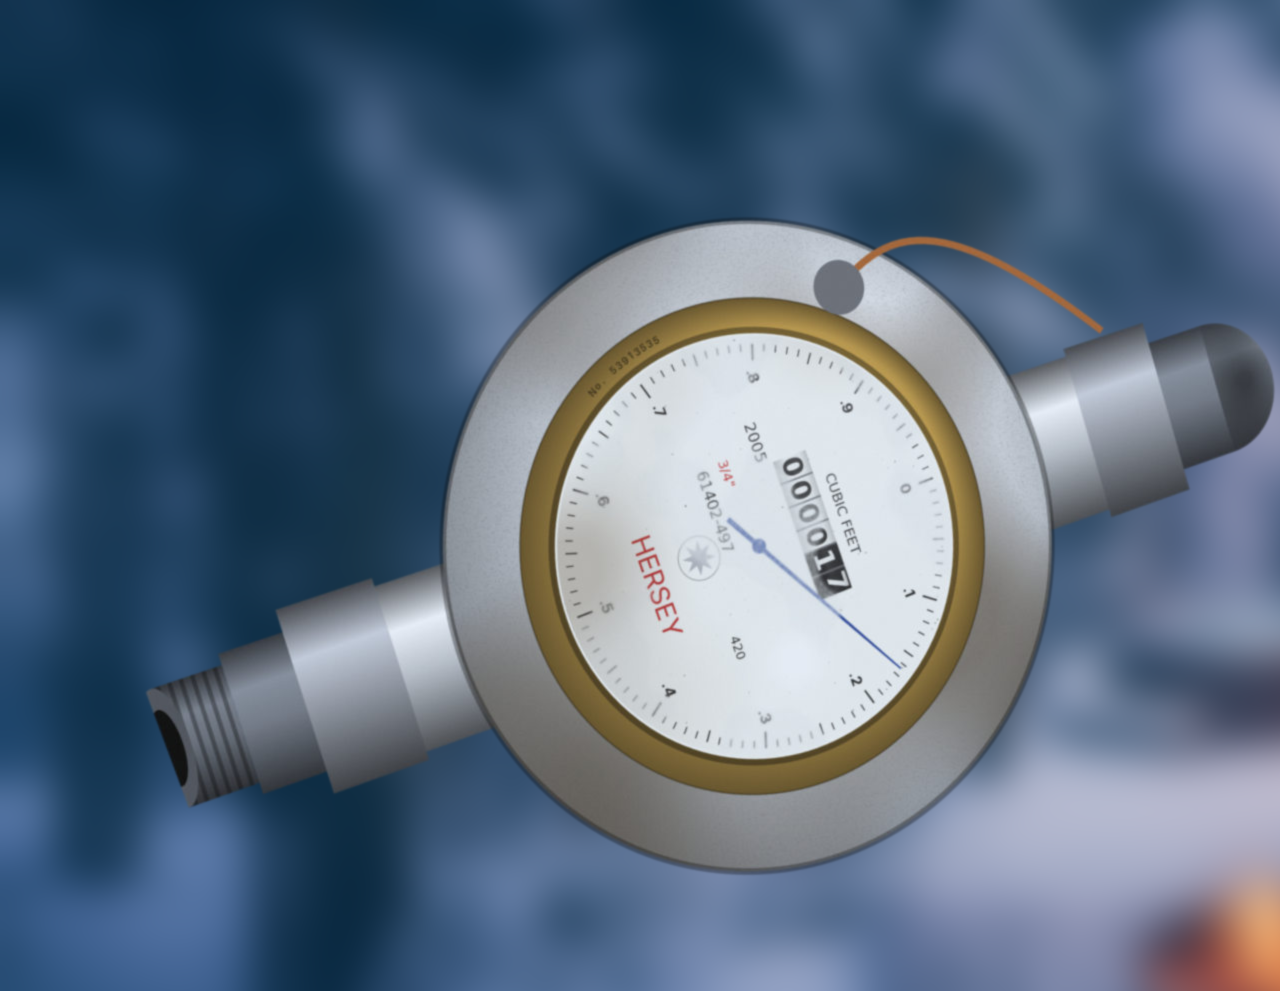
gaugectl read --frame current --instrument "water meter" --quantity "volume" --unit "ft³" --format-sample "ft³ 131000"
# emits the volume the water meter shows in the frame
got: ft³ 17.16
